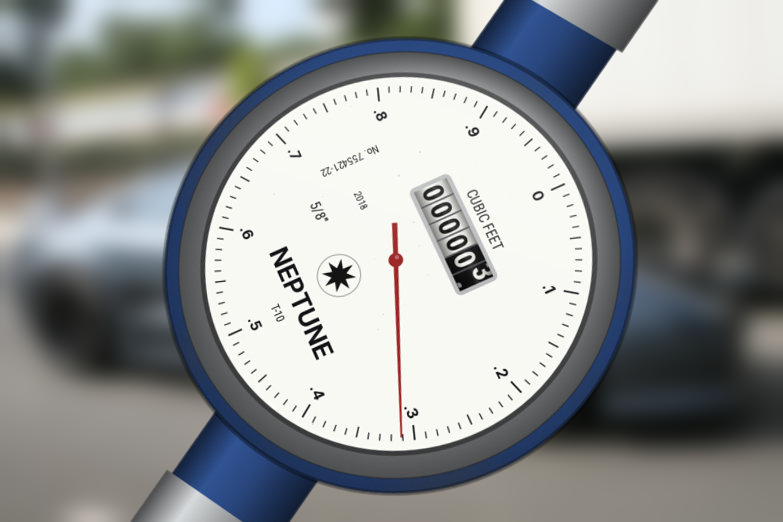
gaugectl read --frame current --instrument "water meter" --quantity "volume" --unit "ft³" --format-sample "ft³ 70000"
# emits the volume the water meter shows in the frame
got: ft³ 3.31
